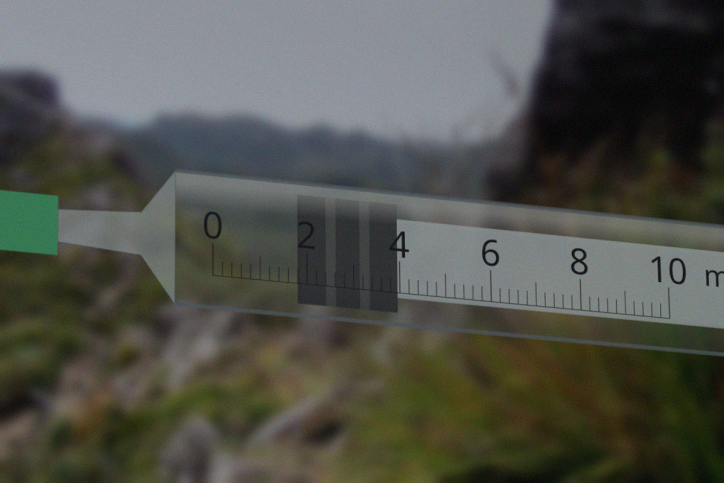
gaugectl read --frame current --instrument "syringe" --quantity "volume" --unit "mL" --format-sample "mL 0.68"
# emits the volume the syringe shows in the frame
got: mL 1.8
